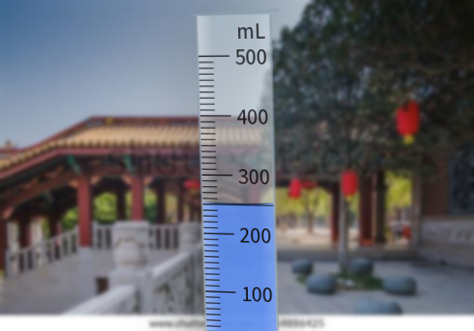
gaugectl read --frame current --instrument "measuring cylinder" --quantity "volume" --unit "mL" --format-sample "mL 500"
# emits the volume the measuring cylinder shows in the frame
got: mL 250
